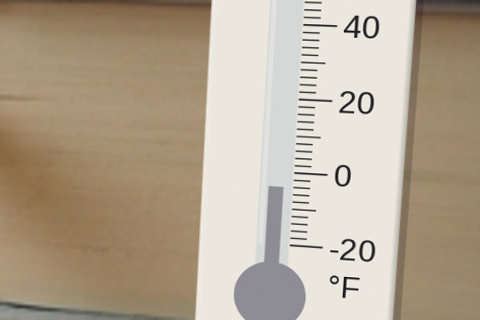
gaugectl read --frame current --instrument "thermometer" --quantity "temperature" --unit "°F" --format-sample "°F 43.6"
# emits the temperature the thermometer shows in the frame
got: °F -4
